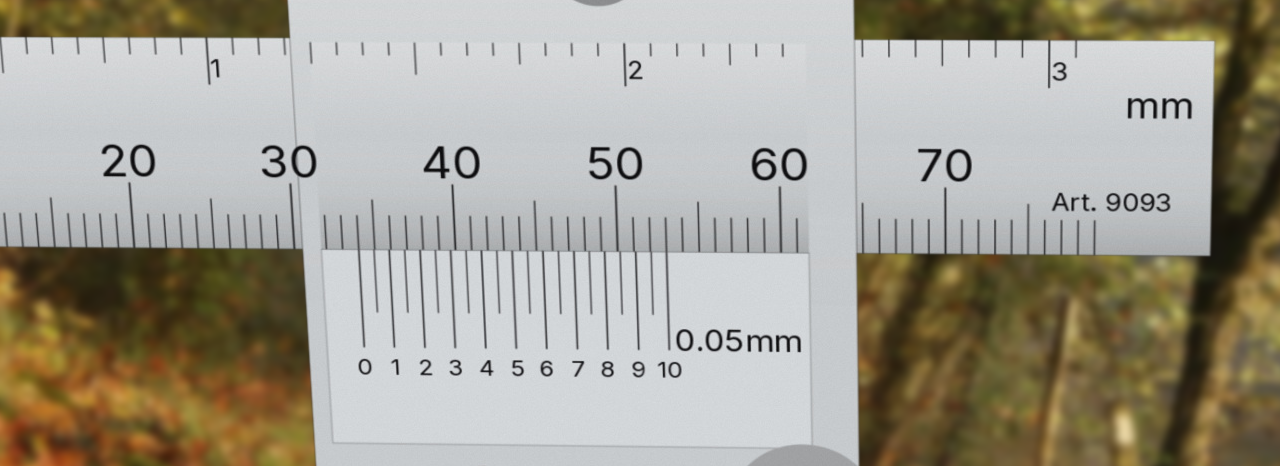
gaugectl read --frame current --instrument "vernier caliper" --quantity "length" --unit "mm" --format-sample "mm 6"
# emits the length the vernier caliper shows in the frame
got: mm 34.0
